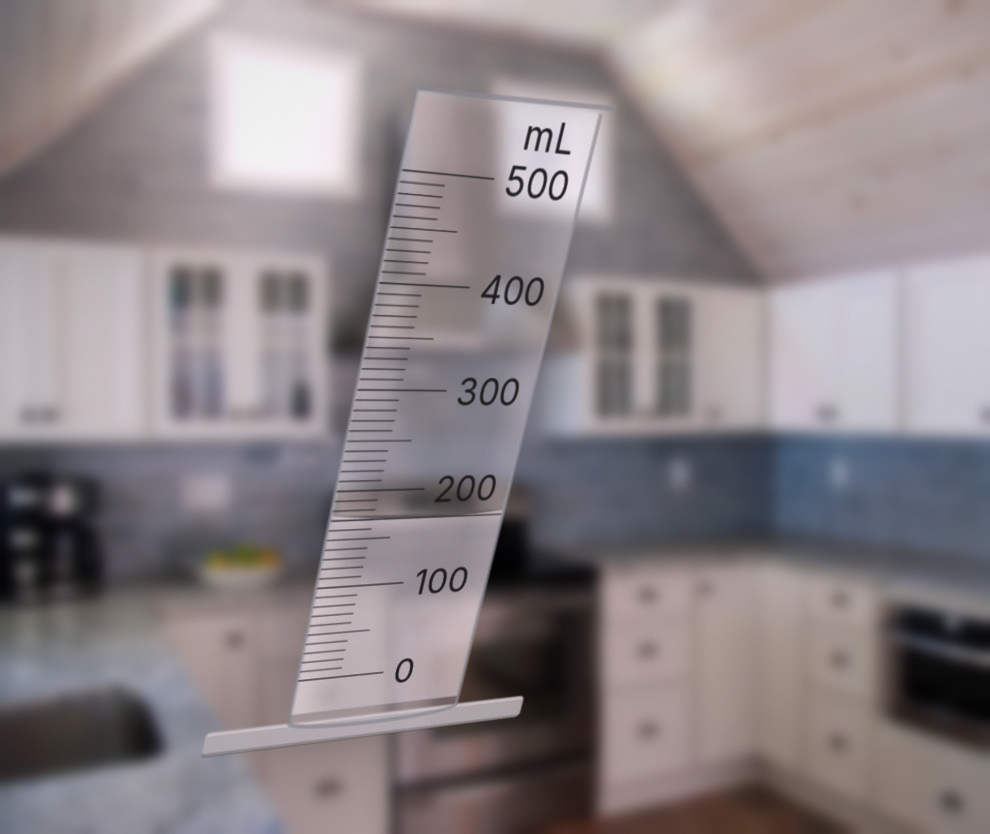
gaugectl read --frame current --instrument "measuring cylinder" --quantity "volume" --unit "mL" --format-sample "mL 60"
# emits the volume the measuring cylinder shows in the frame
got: mL 170
